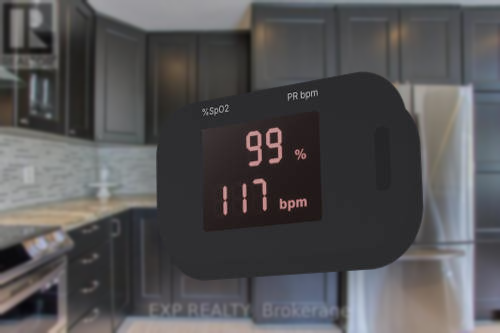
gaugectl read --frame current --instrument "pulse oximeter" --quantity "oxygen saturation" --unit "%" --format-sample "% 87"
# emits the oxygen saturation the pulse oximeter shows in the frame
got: % 99
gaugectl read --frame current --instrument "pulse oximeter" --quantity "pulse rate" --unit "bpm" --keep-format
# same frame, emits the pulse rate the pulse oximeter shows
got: bpm 117
